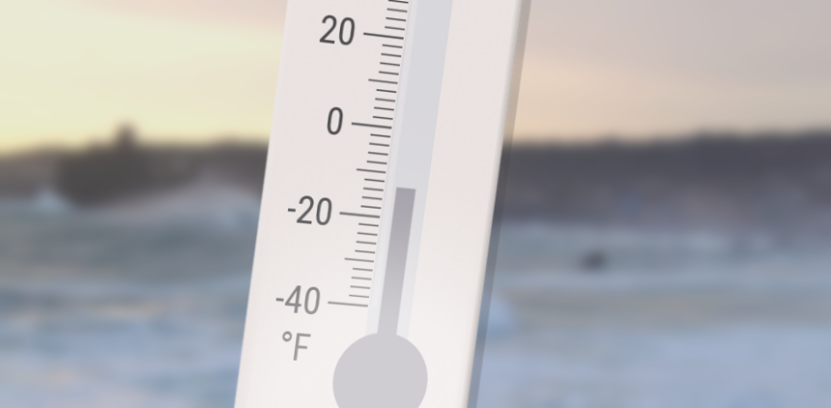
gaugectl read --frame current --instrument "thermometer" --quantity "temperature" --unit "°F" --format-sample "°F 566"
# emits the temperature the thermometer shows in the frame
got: °F -13
